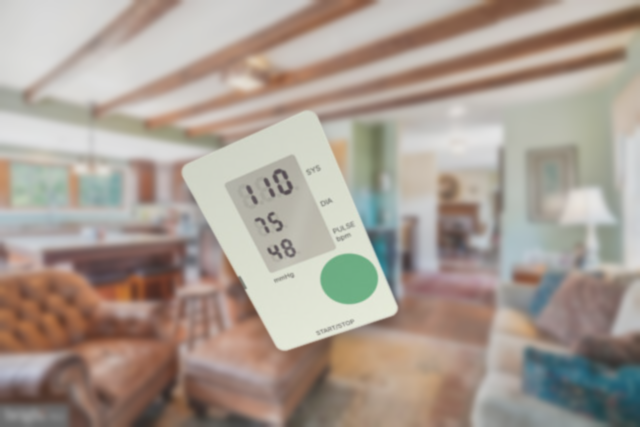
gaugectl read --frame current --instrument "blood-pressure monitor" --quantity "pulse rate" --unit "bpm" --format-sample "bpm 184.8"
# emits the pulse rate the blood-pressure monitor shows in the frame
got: bpm 48
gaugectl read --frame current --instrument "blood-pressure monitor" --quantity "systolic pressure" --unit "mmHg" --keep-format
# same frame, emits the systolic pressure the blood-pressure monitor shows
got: mmHg 110
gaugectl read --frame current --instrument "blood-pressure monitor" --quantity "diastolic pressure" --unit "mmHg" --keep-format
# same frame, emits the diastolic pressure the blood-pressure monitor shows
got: mmHg 75
